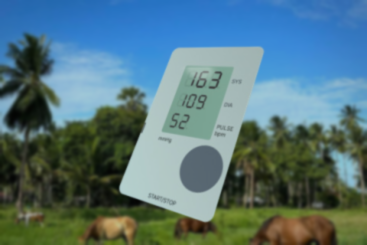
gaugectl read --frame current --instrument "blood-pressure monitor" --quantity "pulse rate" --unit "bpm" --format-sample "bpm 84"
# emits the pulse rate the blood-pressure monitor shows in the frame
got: bpm 52
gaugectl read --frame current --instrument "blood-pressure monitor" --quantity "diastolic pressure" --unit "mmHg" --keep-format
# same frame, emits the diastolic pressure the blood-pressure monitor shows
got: mmHg 109
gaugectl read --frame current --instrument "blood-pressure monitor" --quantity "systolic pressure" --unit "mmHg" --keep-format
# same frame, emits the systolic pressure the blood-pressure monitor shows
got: mmHg 163
